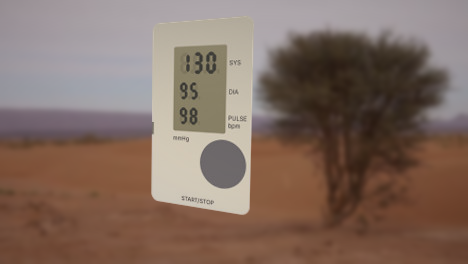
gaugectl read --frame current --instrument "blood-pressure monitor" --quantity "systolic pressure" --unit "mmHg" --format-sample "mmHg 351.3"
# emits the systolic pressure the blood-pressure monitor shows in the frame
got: mmHg 130
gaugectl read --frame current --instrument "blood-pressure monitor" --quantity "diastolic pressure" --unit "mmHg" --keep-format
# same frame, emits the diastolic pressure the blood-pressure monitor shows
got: mmHg 95
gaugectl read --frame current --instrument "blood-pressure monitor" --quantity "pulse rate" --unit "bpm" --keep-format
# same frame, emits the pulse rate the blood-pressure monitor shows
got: bpm 98
